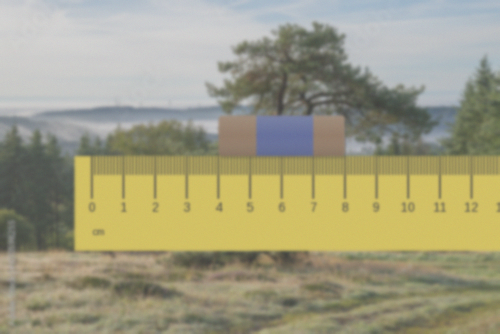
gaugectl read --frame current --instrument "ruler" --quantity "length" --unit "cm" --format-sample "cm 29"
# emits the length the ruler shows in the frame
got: cm 4
